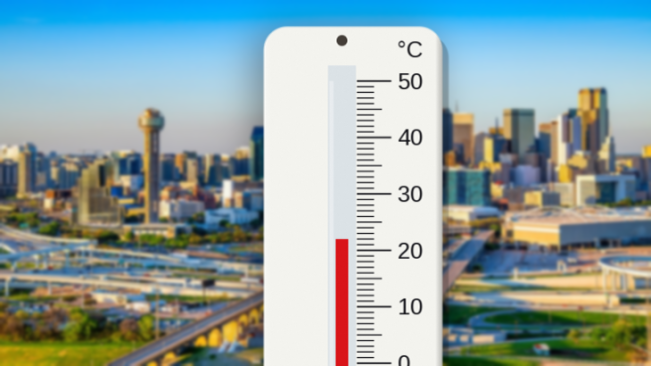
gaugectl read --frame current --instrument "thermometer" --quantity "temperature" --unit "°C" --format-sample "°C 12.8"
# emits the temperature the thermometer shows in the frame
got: °C 22
